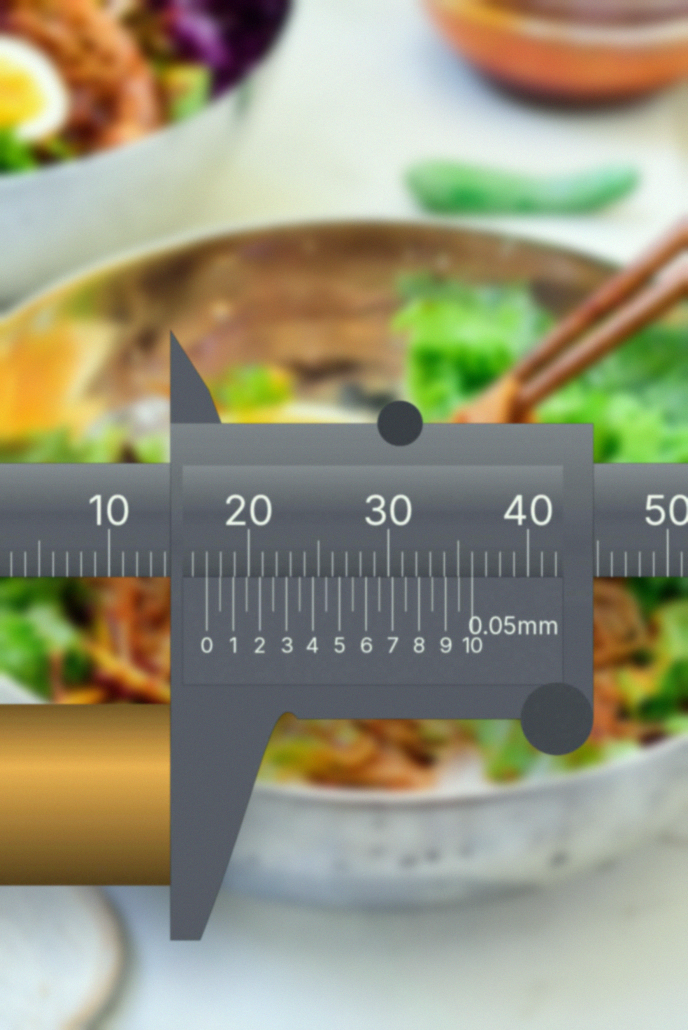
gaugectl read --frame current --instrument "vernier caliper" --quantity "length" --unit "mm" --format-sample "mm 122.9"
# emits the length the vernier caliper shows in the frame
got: mm 17.0
